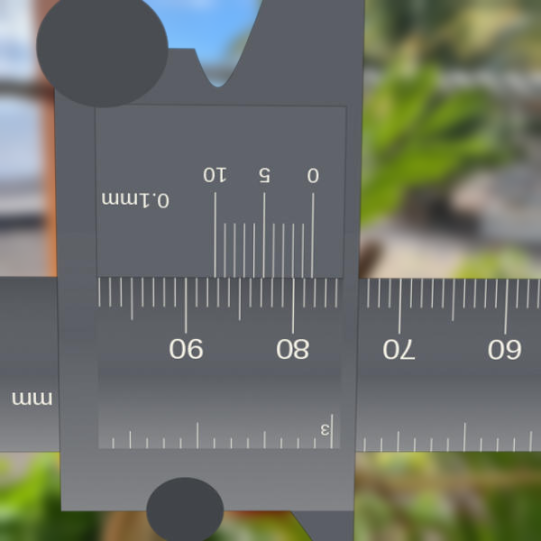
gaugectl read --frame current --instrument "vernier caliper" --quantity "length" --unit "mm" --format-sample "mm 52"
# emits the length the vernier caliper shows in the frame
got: mm 78.3
